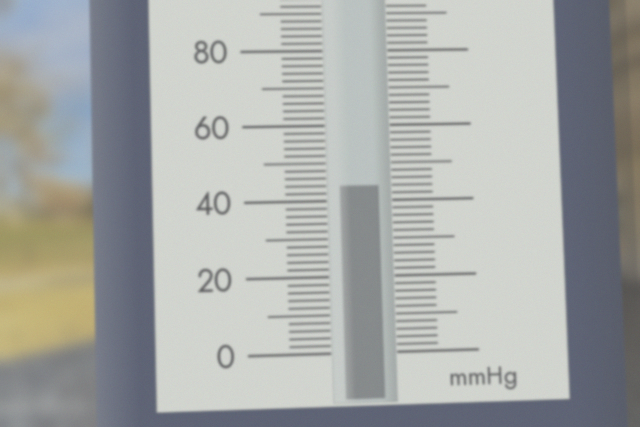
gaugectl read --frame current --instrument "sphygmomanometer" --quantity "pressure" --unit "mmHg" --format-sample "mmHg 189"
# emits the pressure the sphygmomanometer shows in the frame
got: mmHg 44
